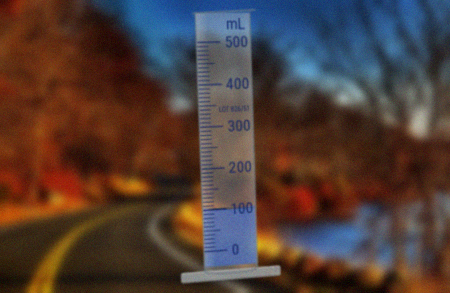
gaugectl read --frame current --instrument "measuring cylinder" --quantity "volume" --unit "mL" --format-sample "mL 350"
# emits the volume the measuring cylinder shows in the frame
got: mL 100
